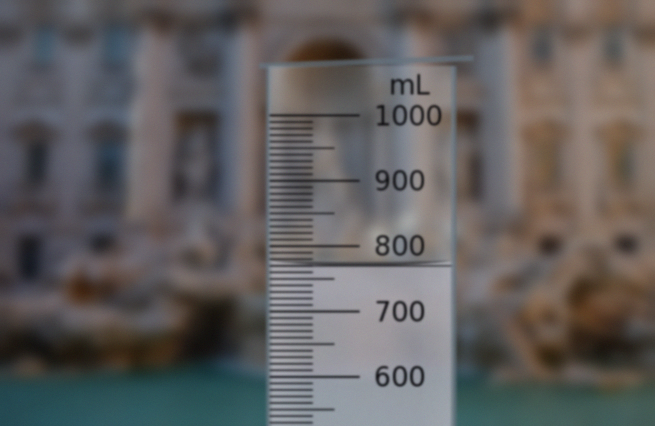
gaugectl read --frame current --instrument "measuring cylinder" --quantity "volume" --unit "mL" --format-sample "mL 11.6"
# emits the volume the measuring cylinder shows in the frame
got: mL 770
